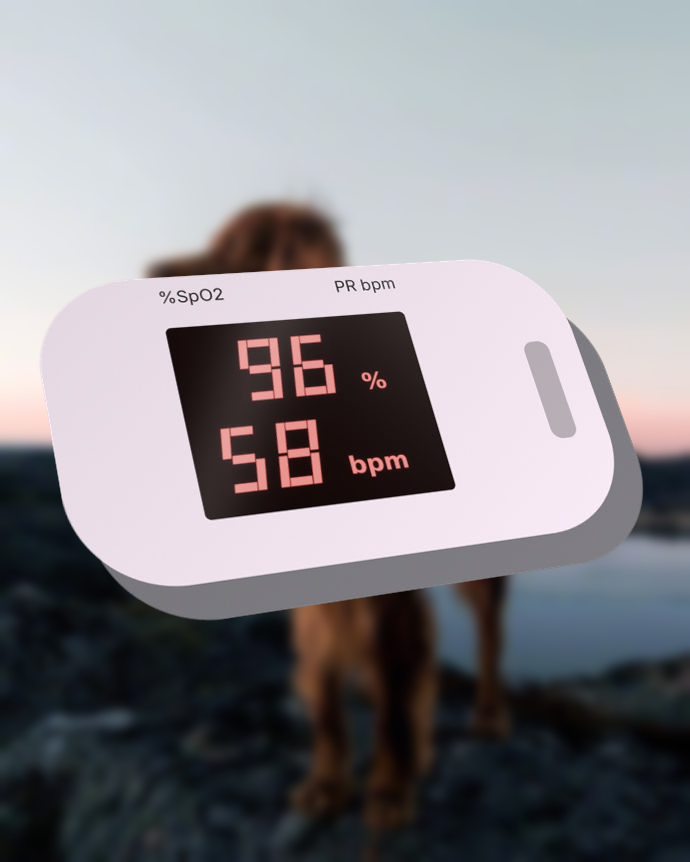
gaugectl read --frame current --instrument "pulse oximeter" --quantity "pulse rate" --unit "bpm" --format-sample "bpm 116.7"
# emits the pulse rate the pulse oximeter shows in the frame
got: bpm 58
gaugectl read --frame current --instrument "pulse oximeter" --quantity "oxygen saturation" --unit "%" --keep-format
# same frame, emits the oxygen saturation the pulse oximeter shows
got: % 96
